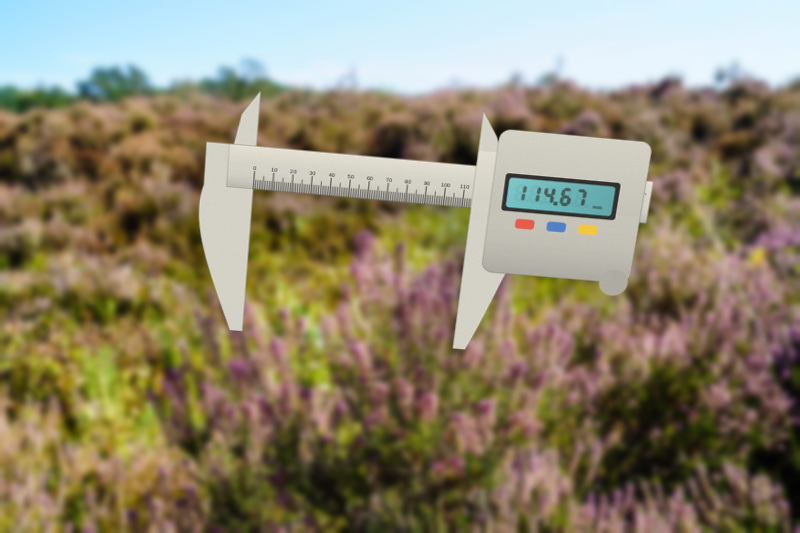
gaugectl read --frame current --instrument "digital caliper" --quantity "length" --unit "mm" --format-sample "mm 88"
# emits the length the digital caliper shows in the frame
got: mm 114.67
